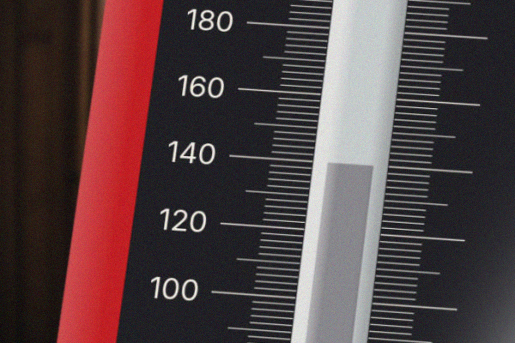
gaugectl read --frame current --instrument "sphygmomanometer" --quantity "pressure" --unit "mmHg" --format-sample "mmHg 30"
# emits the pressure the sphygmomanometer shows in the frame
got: mmHg 140
